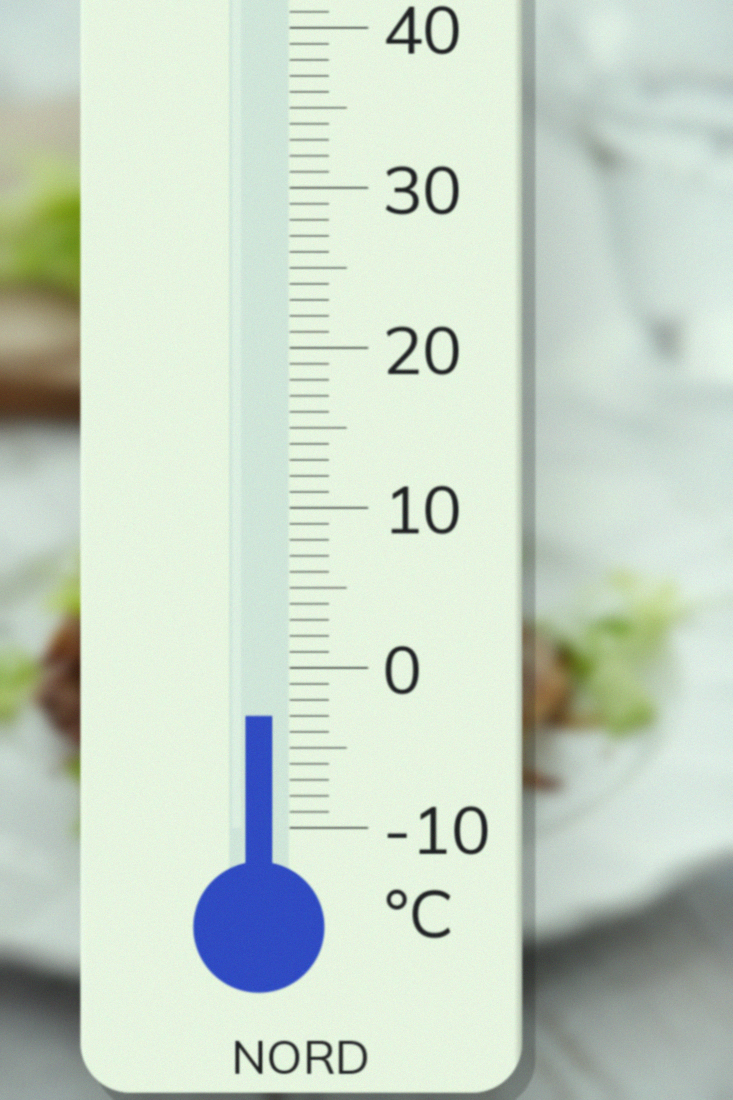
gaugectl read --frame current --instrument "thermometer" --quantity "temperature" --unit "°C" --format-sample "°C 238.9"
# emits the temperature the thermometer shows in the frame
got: °C -3
